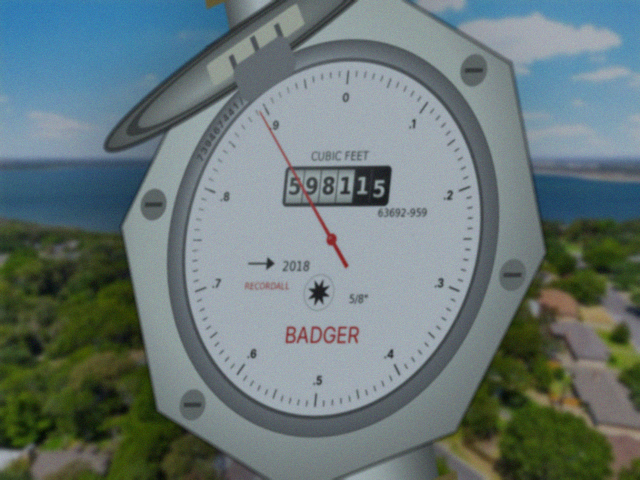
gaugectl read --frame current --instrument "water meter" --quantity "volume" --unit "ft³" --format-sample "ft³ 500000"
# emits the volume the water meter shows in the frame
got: ft³ 598114.89
